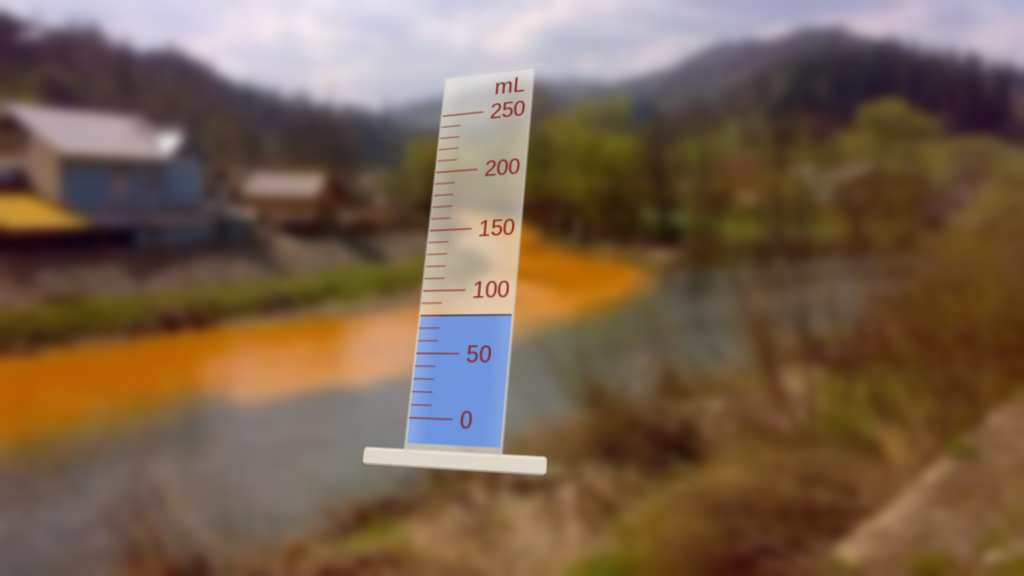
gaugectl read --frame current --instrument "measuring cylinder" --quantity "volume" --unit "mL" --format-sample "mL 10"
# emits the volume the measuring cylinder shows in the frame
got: mL 80
